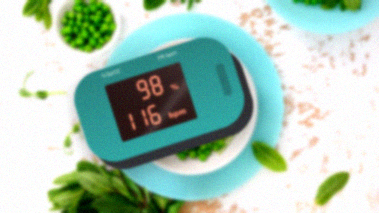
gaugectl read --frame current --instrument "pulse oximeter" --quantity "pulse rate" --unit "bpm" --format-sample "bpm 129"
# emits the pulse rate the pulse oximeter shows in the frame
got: bpm 116
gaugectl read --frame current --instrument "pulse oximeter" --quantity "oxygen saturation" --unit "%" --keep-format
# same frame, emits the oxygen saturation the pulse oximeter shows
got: % 98
